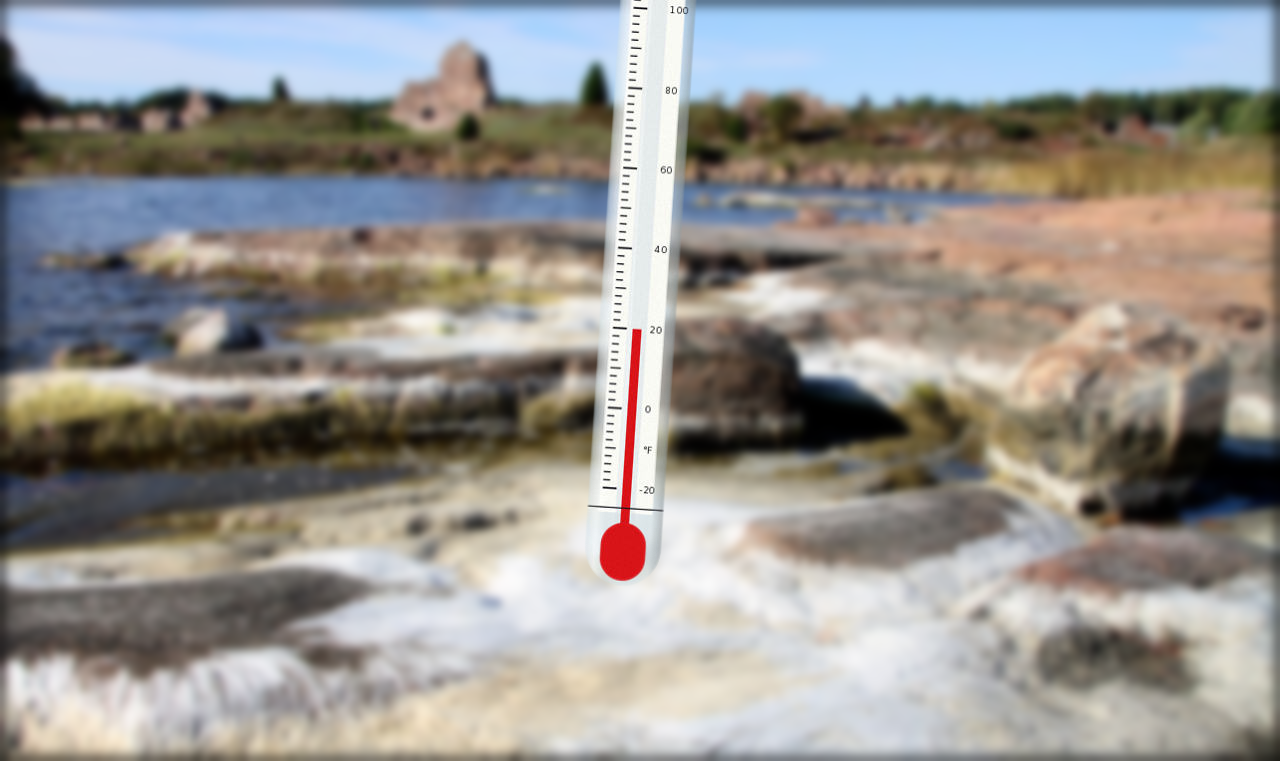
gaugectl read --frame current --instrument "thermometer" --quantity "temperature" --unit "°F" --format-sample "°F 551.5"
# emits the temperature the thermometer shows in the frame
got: °F 20
